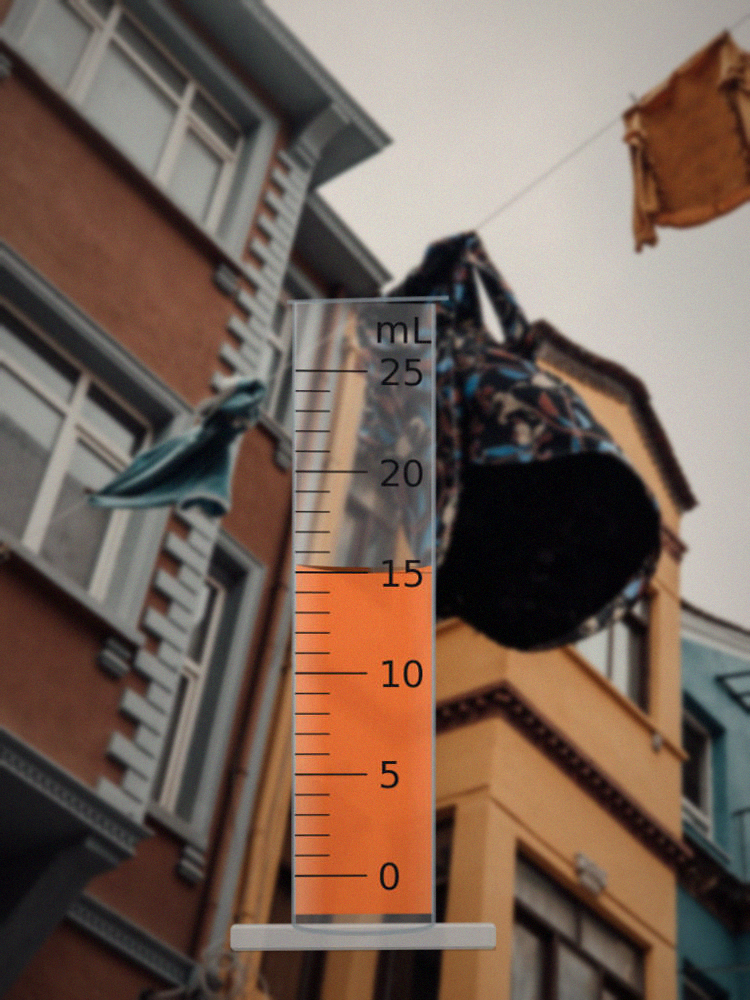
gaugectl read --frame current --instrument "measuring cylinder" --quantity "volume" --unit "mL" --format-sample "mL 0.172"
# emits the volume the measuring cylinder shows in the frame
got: mL 15
